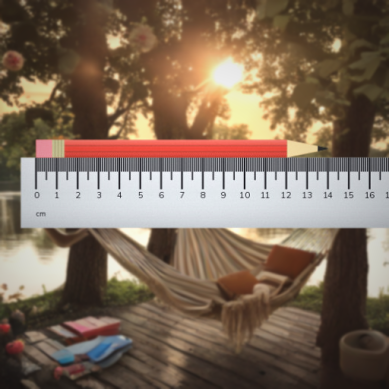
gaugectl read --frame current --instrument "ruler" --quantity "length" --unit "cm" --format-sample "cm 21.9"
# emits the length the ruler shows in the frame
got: cm 14
